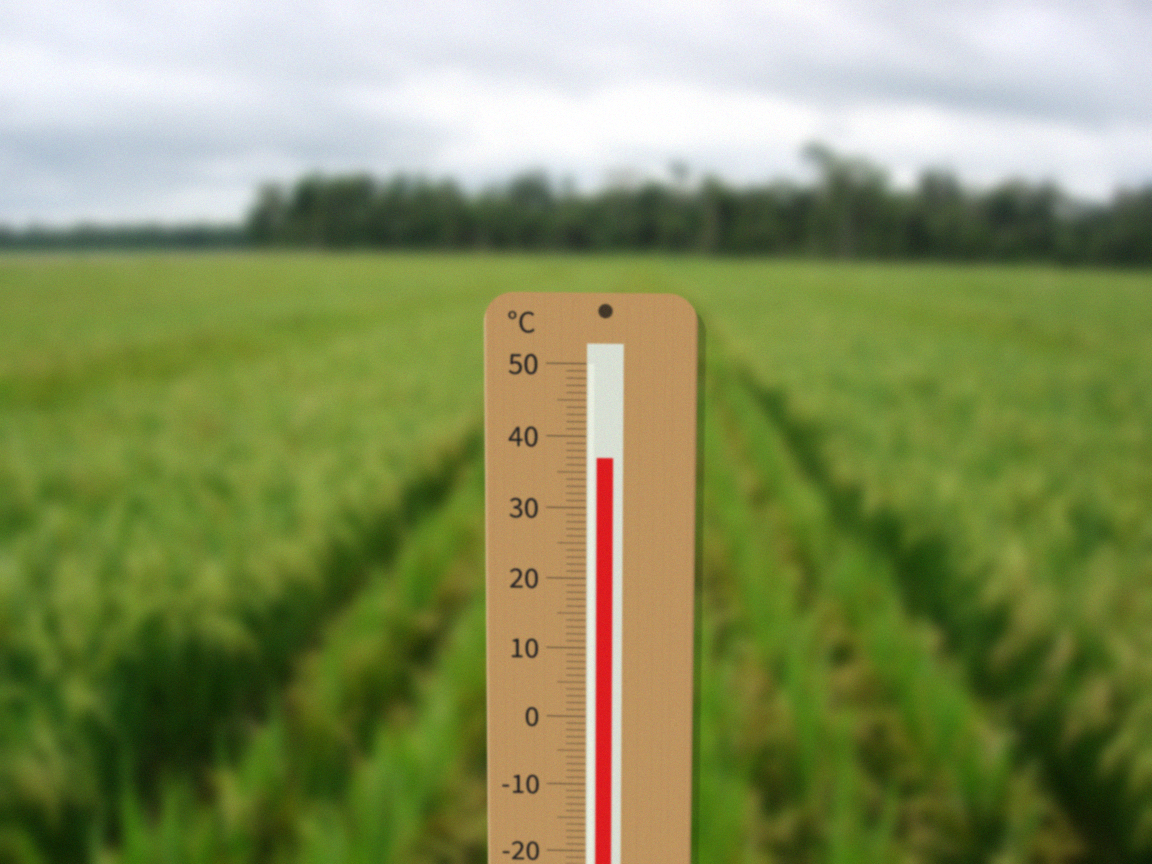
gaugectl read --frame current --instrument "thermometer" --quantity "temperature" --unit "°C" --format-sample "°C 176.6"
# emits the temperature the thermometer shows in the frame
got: °C 37
